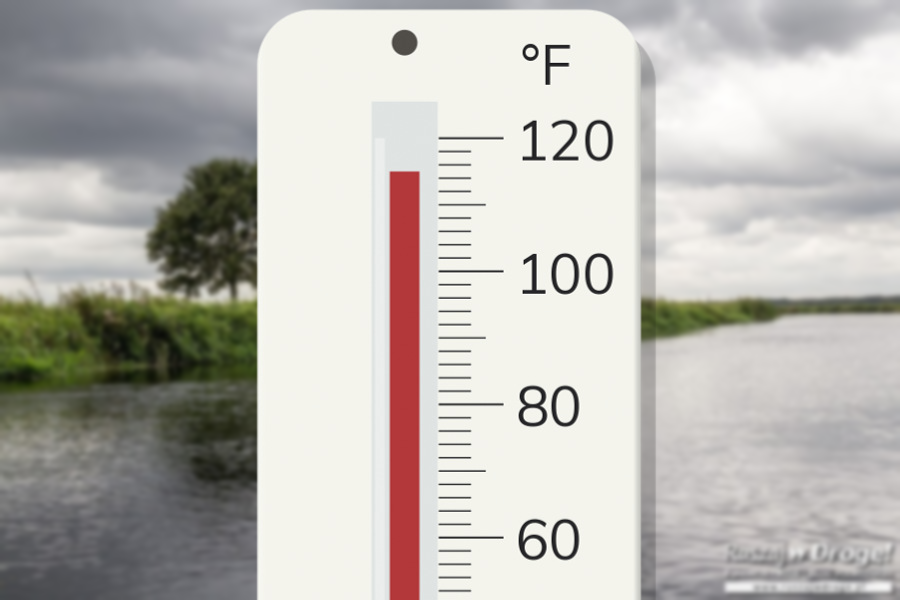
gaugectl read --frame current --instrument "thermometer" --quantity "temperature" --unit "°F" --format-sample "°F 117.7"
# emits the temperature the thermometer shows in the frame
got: °F 115
